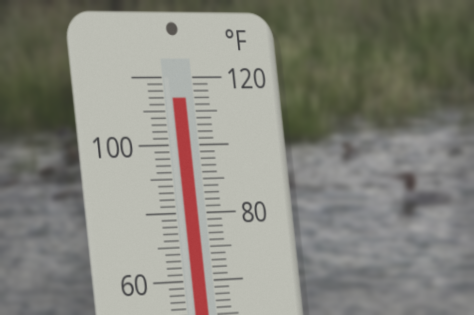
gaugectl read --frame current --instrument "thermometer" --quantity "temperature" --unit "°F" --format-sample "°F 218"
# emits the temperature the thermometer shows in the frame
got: °F 114
